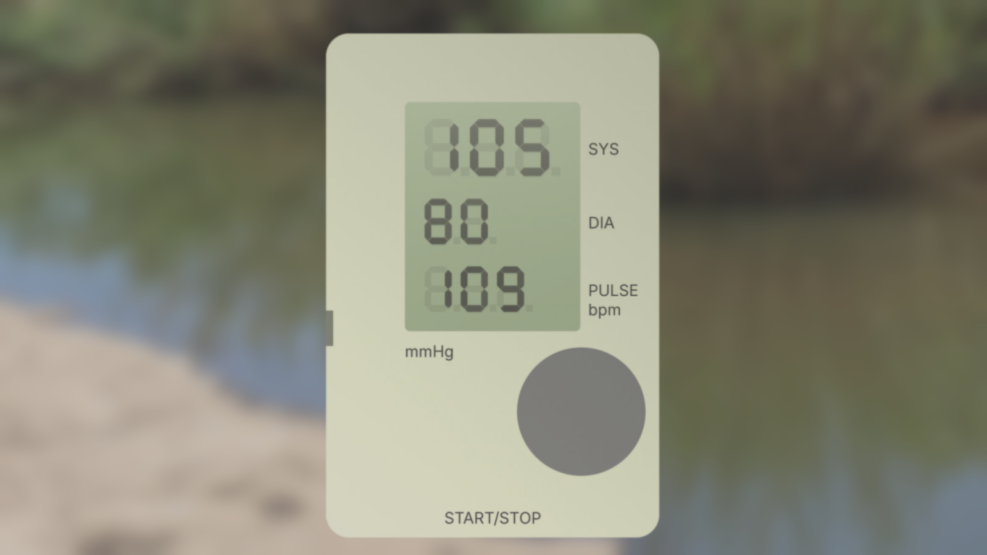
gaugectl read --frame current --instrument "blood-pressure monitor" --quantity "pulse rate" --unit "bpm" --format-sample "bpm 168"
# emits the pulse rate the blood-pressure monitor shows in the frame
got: bpm 109
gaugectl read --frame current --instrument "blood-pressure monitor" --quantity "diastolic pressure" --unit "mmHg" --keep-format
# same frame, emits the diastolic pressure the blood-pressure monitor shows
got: mmHg 80
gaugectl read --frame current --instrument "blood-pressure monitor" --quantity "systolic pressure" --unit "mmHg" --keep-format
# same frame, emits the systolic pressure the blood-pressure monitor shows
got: mmHg 105
